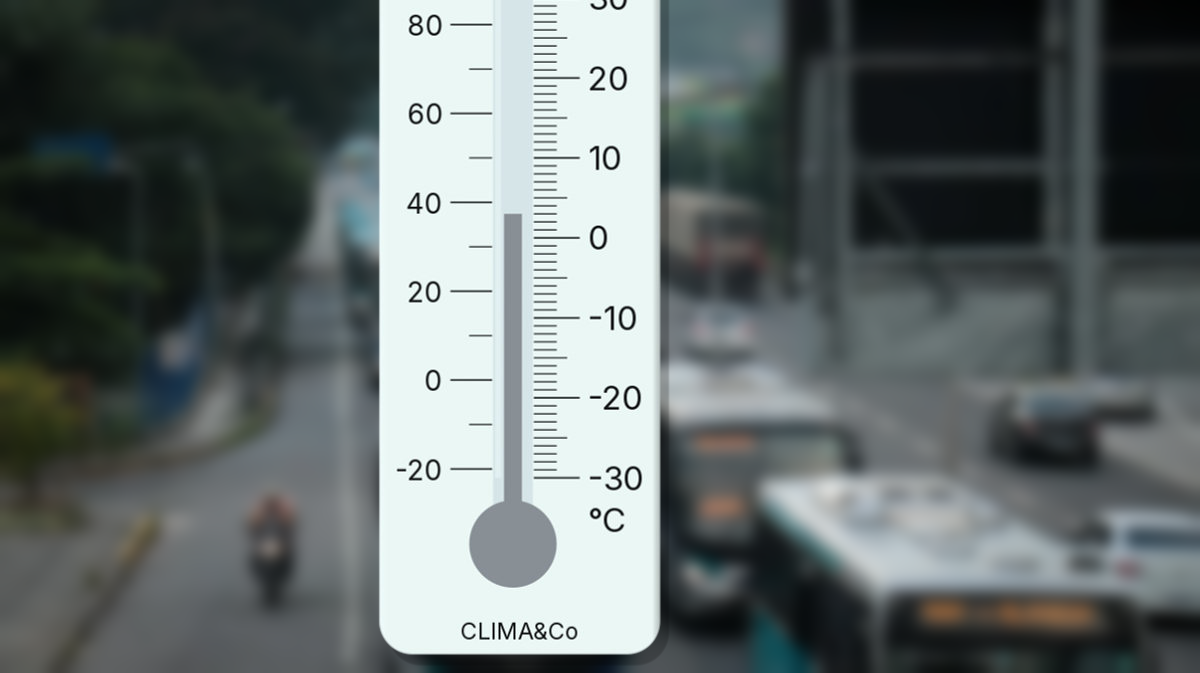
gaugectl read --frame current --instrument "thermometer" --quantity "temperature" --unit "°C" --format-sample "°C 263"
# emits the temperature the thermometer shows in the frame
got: °C 3
